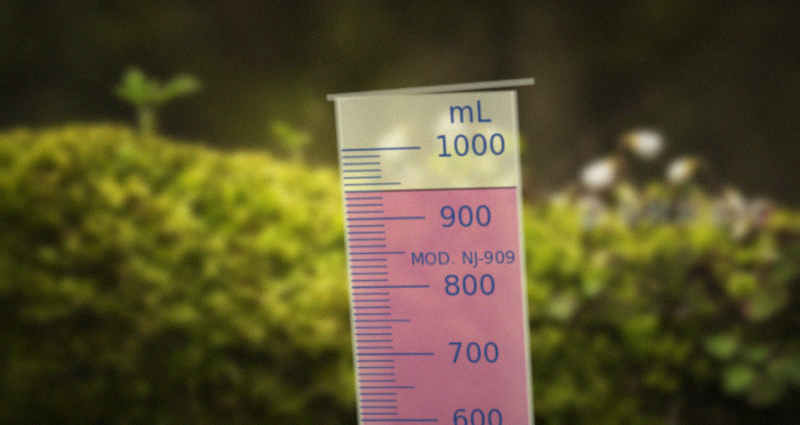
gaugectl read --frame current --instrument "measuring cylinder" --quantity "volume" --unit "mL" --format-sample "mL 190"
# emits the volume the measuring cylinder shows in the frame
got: mL 940
